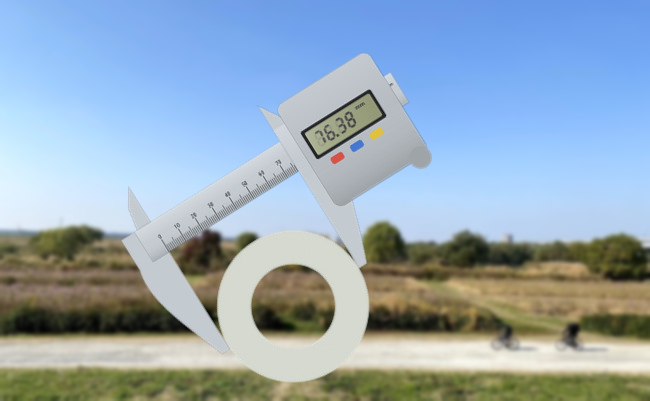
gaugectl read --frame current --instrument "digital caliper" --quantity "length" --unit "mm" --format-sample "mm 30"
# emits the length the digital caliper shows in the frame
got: mm 76.38
